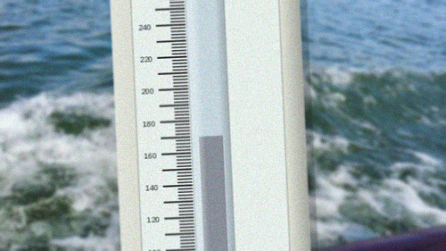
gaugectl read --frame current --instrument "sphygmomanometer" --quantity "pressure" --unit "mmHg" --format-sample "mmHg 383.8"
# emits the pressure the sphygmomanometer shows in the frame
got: mmHg 170
